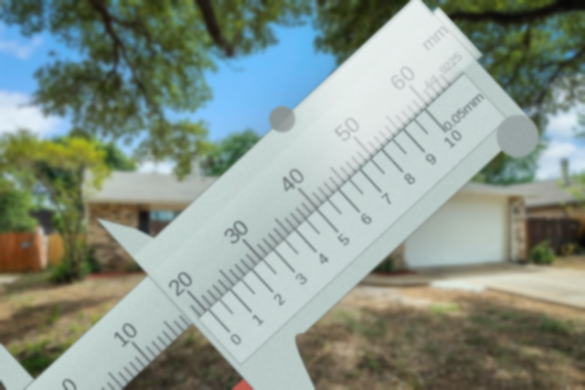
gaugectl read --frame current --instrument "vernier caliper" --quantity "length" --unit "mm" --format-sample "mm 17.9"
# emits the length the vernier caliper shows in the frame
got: mm 20.4
